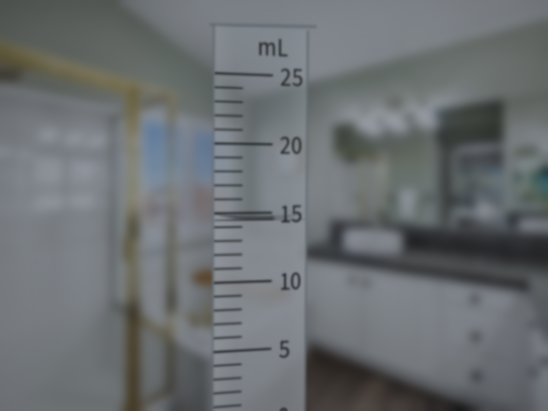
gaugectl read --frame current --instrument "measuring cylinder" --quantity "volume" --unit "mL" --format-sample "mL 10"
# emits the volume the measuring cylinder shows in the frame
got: mL 14.5
